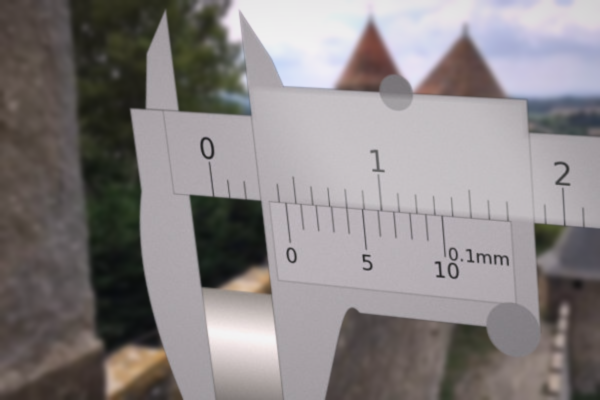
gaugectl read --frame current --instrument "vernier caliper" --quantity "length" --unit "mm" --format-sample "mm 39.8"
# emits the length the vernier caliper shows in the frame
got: mm 4.4
